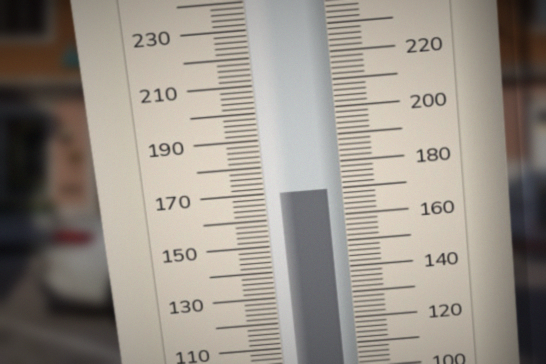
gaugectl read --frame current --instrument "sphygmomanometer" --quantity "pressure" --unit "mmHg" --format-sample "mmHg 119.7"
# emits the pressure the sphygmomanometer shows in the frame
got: mmHg 170
